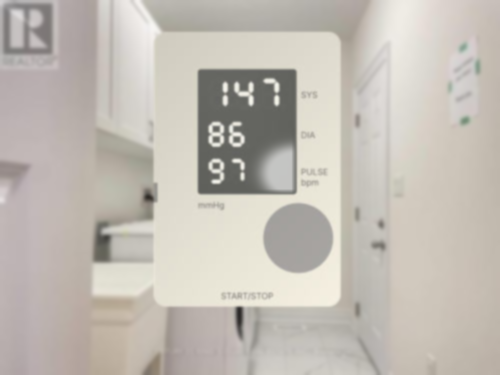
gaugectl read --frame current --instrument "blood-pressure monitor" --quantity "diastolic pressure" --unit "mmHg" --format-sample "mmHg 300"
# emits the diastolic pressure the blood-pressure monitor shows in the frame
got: mmHg 86
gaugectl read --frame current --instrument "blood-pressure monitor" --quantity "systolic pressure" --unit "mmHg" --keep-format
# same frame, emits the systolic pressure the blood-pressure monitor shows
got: mmHg 147
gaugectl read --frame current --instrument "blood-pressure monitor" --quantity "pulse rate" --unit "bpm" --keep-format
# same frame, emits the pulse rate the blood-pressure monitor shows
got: bpm 97
